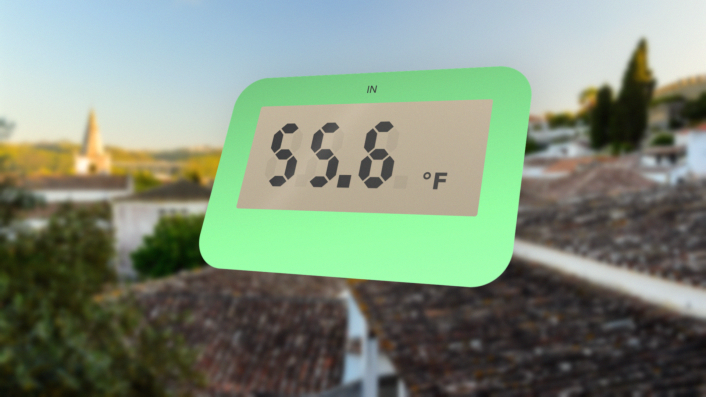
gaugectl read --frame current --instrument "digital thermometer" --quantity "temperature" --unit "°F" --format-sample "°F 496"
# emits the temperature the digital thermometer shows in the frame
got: °F 55.6
